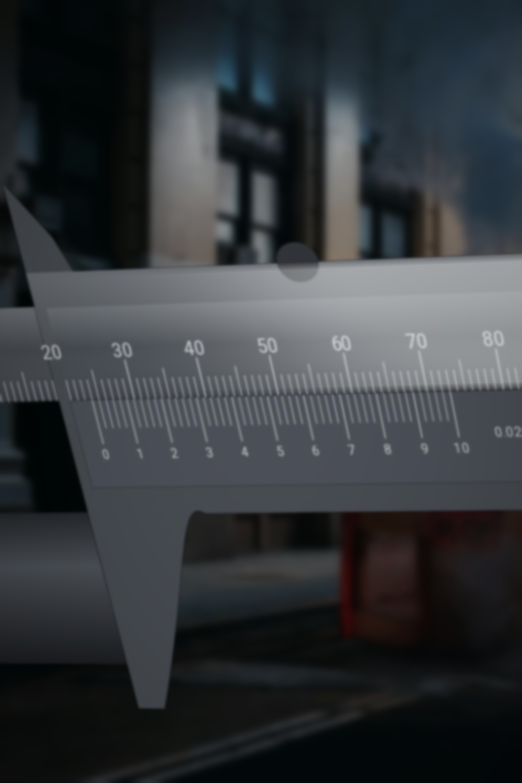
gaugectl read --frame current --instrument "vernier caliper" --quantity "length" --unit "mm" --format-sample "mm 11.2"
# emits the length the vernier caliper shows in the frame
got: mm 24.0
